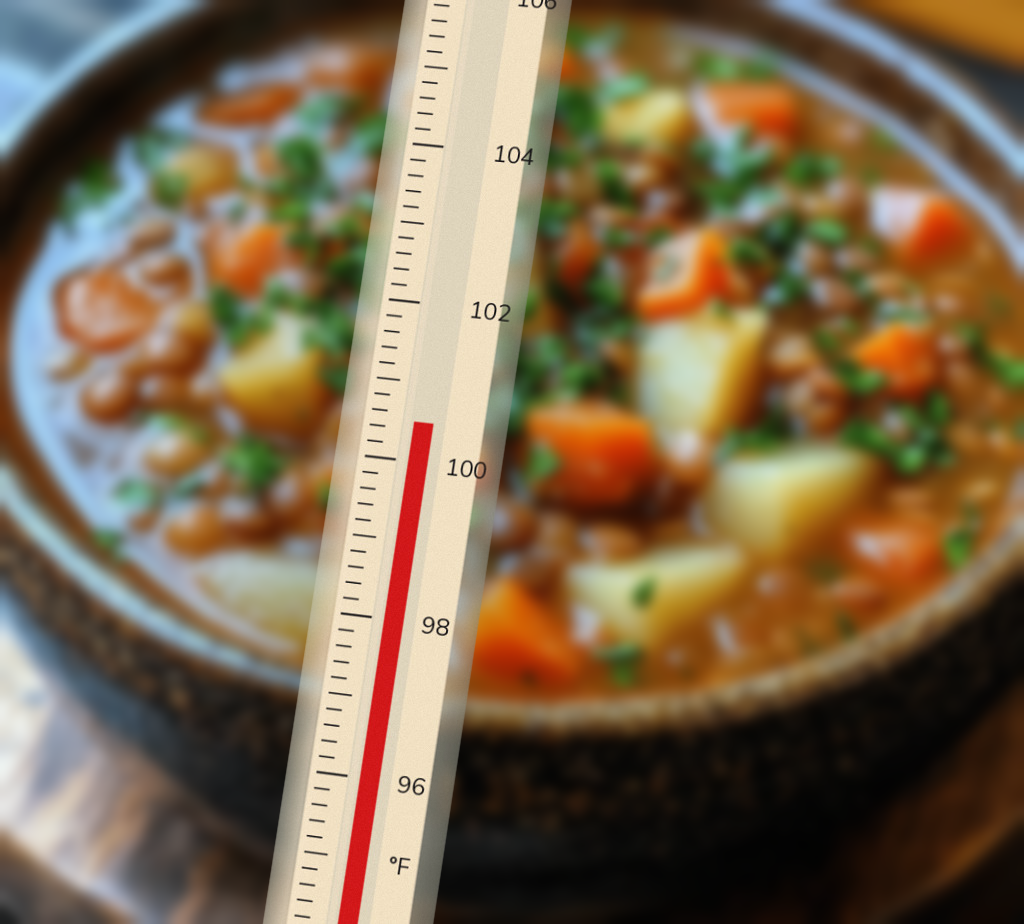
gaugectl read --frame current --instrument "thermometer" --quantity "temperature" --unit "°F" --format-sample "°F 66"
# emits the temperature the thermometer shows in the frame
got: °F 100.5
